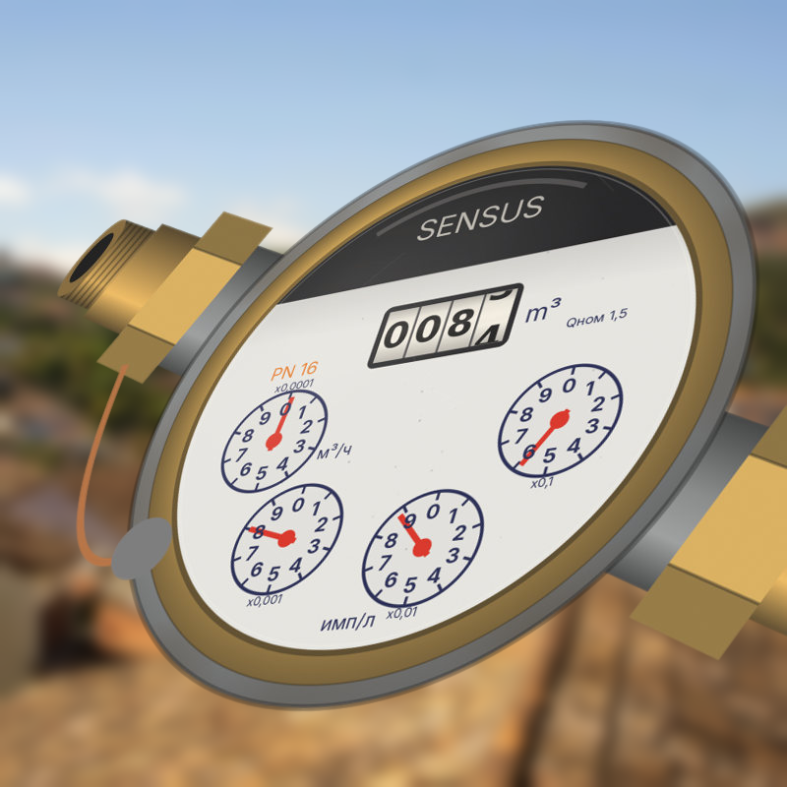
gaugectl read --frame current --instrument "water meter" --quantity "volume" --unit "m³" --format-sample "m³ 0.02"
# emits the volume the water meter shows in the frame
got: m³ 83.5880
